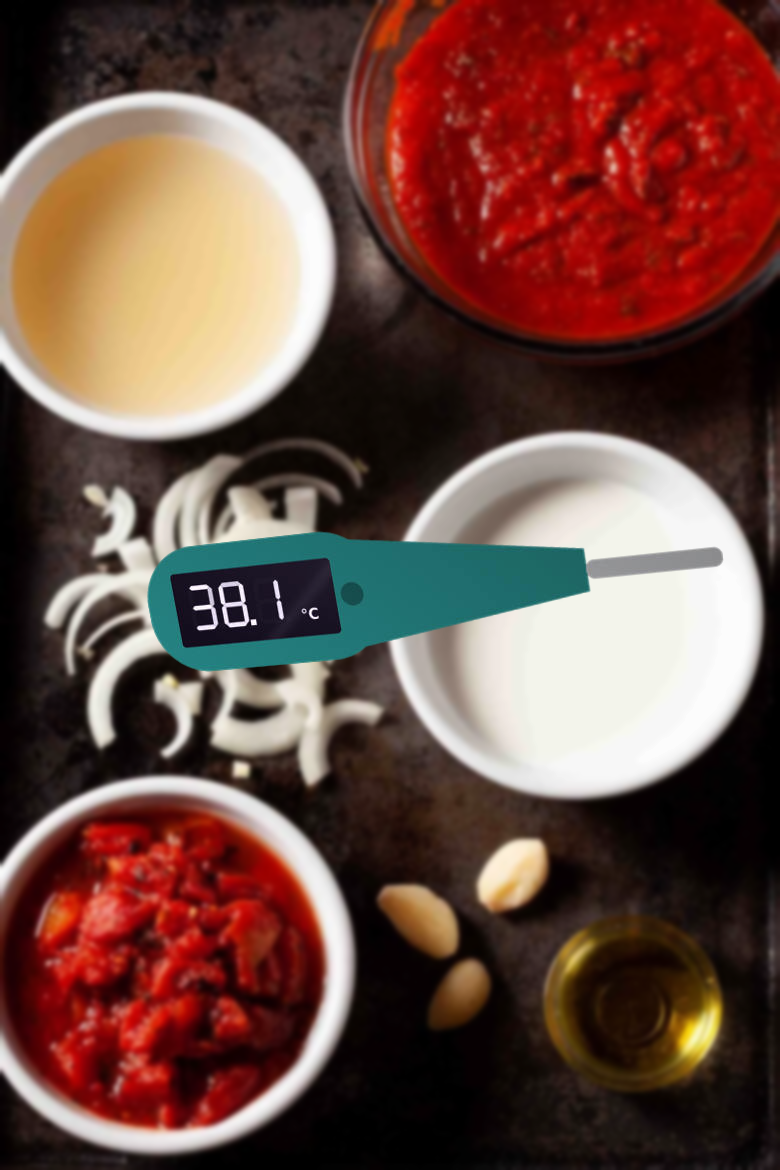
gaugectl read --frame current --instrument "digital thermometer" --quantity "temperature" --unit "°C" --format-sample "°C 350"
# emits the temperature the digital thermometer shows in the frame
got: °C 38.1
